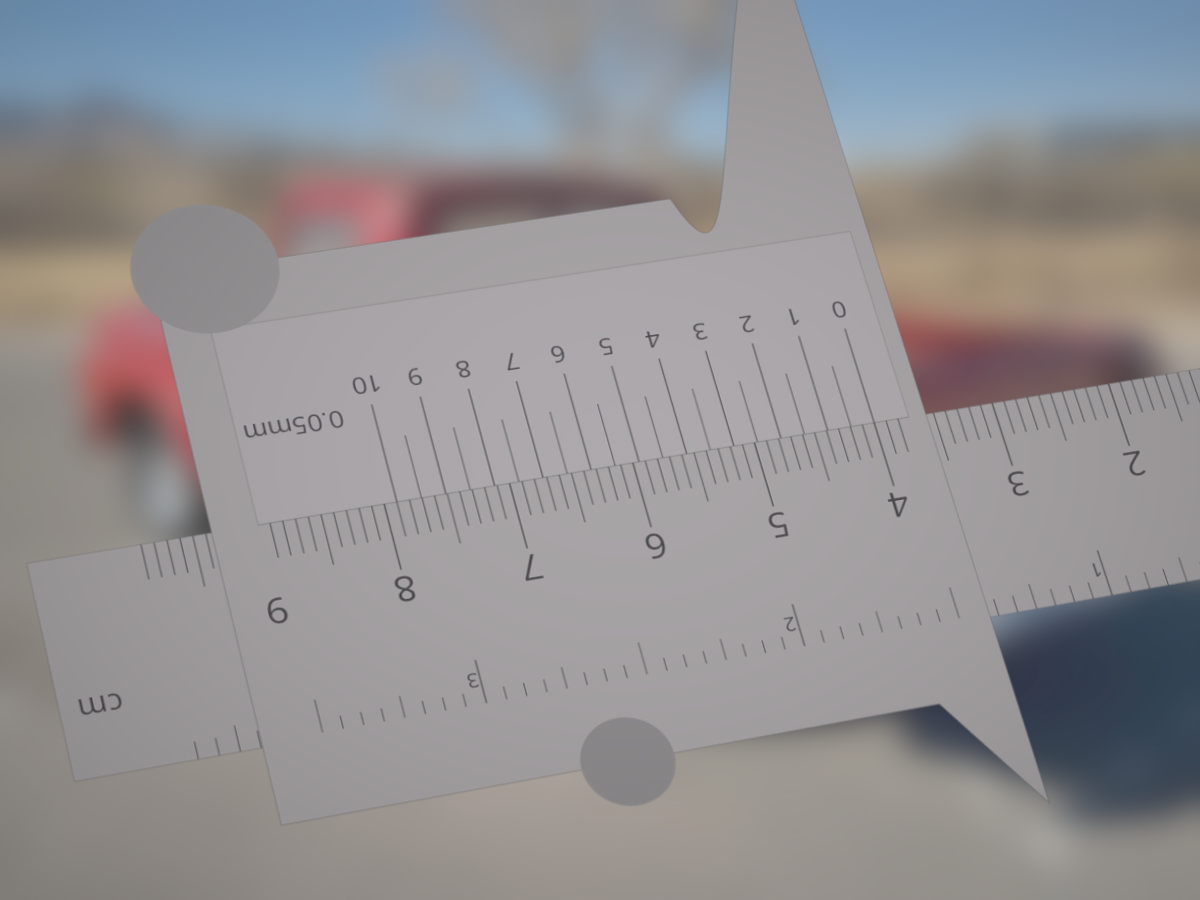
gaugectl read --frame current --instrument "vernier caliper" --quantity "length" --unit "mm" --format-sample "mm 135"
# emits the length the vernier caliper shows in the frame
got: mm 40.0
